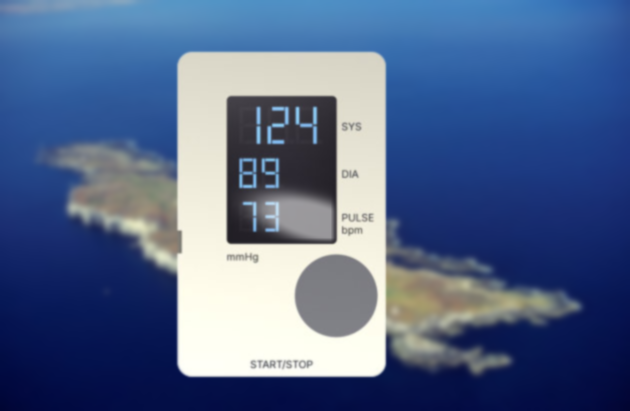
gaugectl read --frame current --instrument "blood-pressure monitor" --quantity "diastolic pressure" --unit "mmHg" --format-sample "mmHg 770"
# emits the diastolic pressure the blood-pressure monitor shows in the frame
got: mmHg 89
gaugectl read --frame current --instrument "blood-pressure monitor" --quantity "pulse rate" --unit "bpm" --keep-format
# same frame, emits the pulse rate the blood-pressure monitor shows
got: bpm 73
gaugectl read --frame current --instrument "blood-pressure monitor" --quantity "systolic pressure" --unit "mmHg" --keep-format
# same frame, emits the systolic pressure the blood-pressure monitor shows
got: mmHg 124
